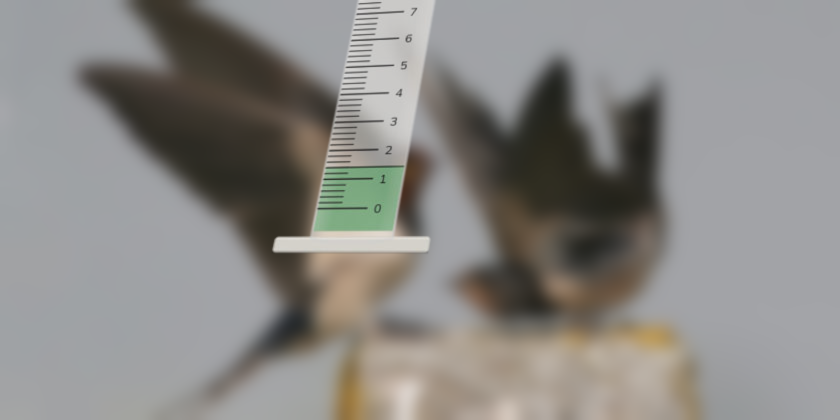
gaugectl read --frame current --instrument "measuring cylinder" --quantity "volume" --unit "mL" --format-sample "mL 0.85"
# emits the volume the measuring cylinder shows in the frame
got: mL 1.4
